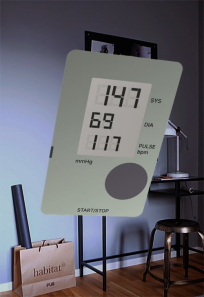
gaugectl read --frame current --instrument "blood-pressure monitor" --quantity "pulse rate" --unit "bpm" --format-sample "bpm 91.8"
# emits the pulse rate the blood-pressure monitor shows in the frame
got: bpm 117
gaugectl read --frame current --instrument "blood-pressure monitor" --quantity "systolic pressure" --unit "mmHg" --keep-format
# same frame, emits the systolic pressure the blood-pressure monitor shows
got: mmHg 147
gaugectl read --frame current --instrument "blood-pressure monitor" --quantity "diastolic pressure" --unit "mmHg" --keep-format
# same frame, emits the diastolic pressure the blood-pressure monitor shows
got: mmHg 69
